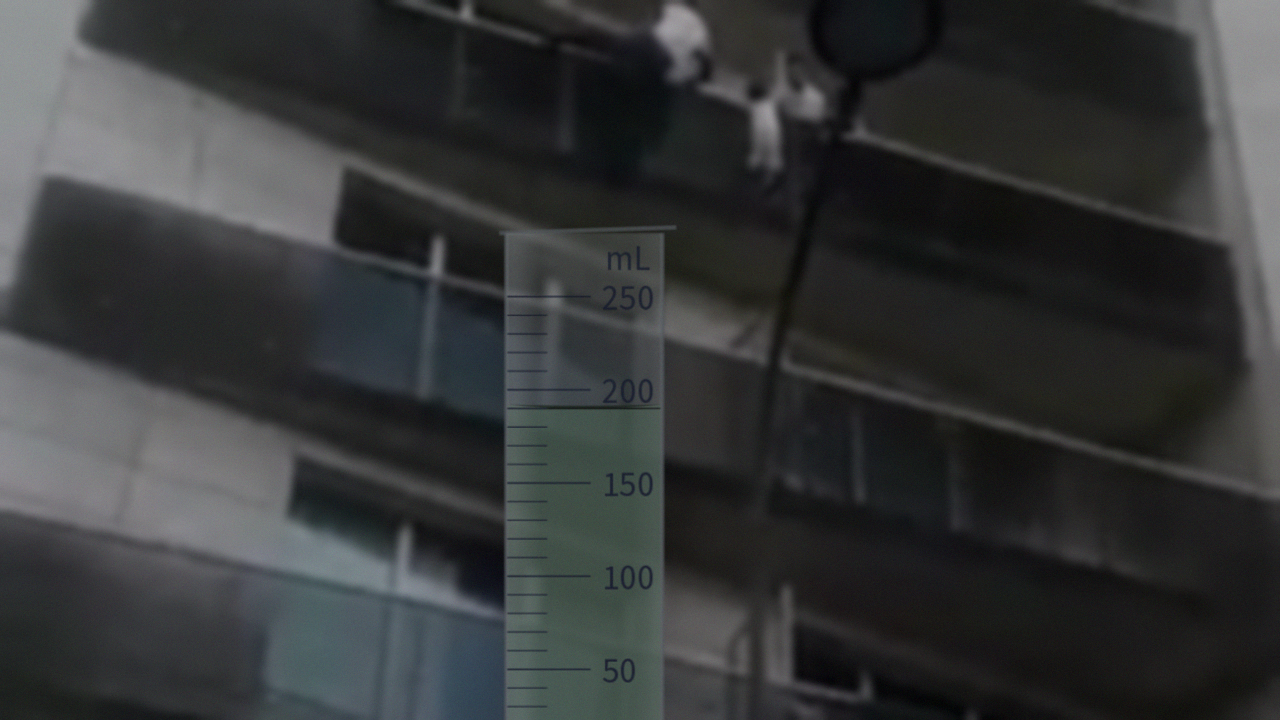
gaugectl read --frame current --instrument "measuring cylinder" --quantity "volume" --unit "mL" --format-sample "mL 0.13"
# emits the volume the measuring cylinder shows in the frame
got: mL 190
